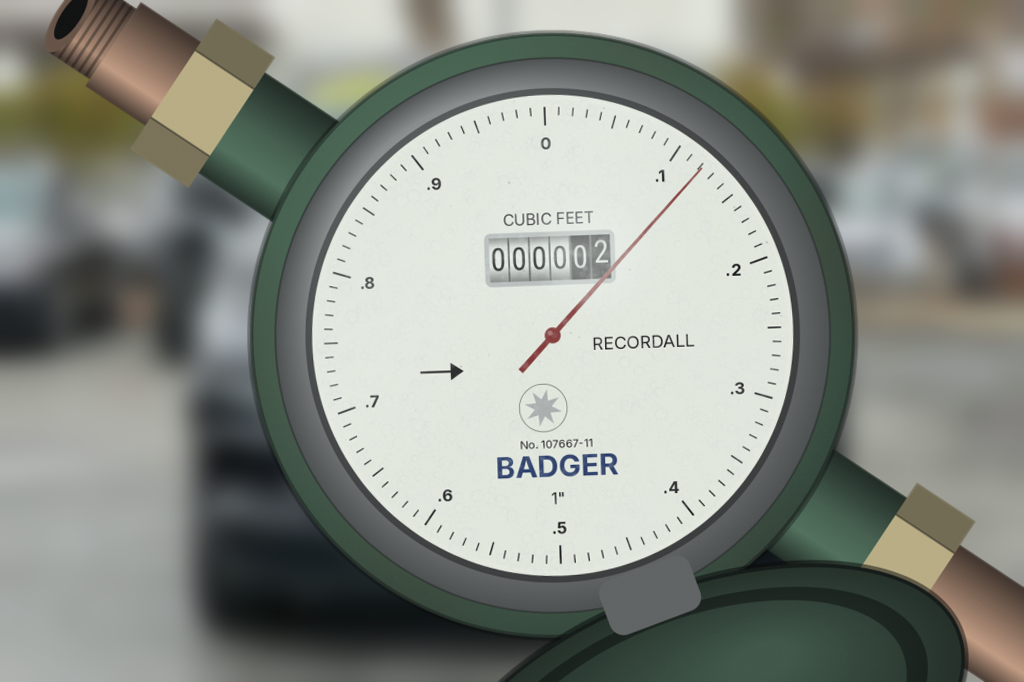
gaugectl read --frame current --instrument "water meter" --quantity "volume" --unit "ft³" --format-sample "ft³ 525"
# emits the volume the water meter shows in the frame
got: ft³ 2.12
